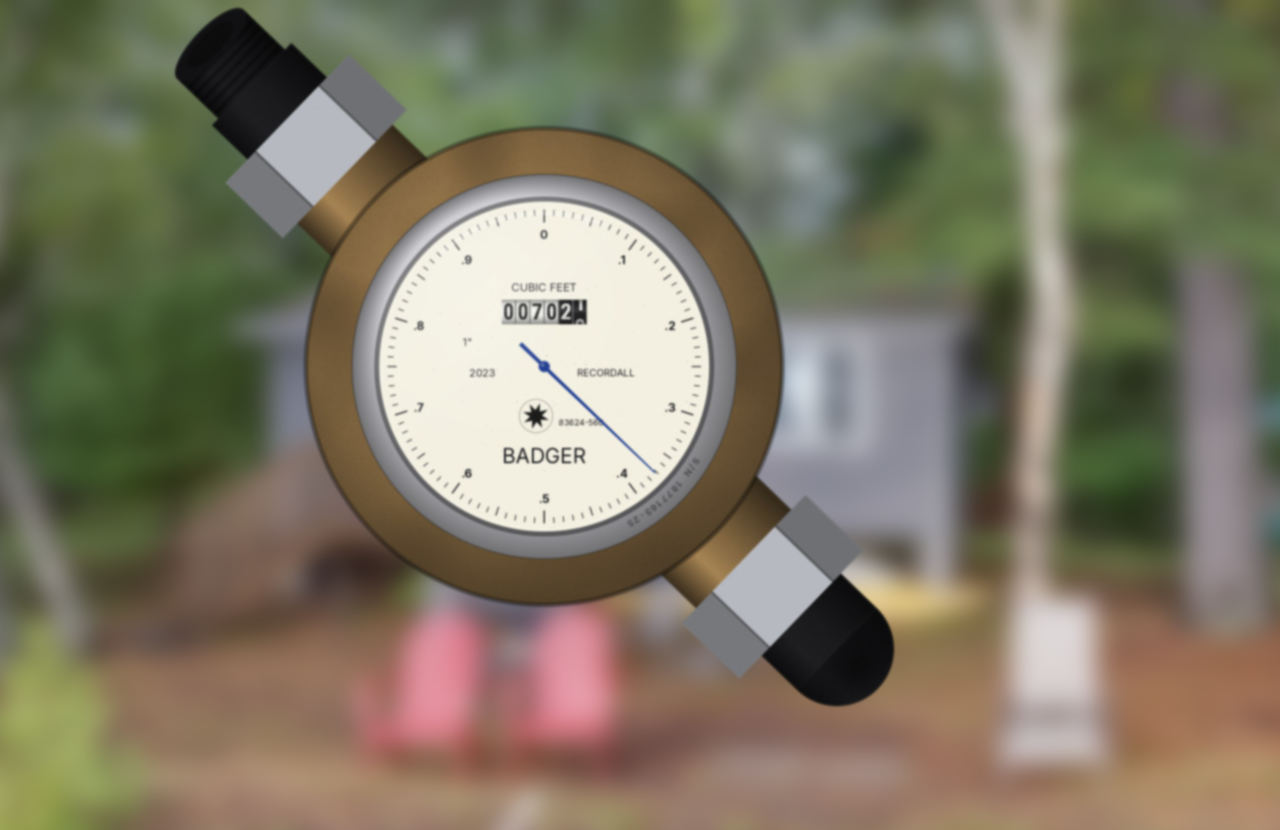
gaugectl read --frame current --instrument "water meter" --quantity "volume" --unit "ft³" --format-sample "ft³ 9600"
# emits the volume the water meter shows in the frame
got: ft³ 7021.37
